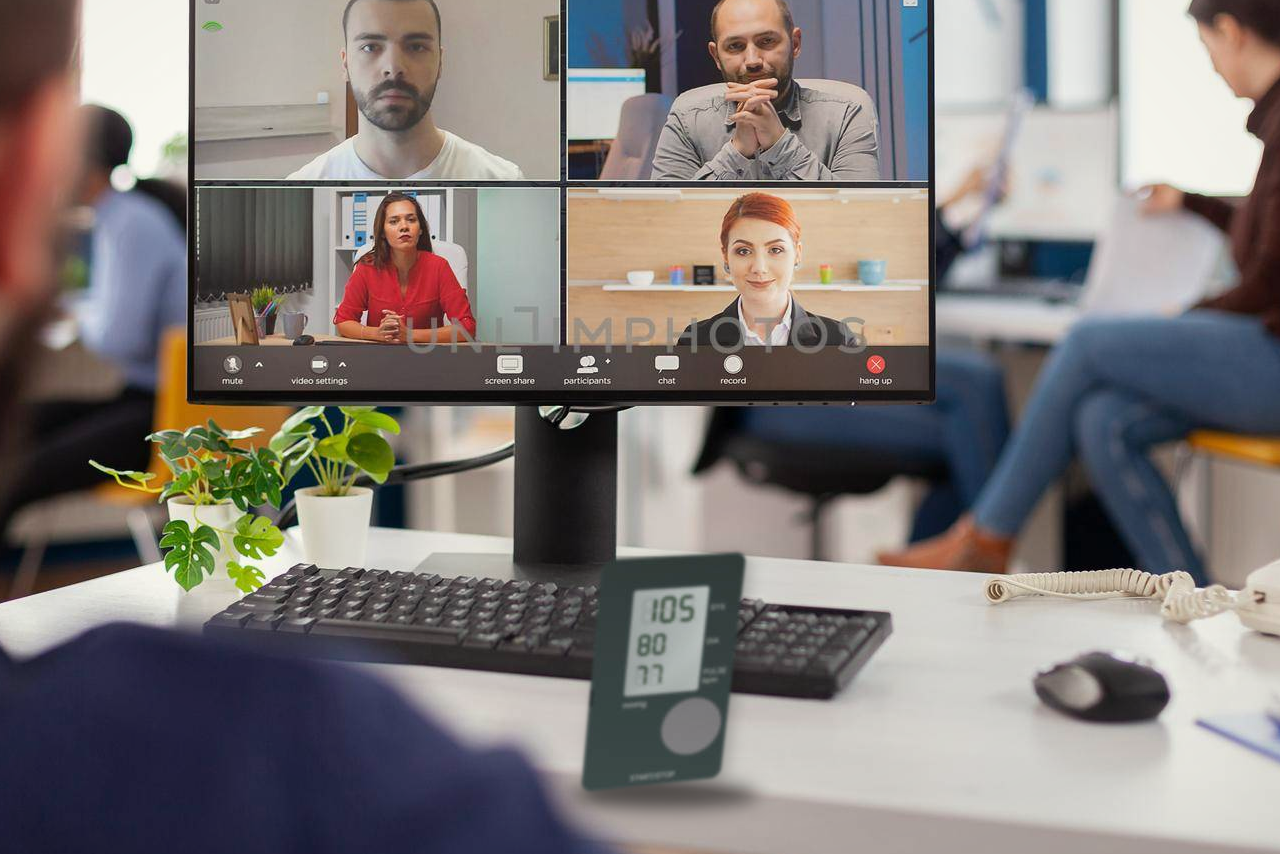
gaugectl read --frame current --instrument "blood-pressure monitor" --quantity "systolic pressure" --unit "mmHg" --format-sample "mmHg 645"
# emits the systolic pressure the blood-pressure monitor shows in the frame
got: mmHg 105
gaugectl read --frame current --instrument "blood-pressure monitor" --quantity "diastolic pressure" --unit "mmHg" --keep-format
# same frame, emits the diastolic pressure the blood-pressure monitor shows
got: mmHg 80
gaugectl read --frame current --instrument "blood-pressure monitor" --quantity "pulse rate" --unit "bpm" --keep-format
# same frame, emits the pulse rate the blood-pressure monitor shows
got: bpm 77
